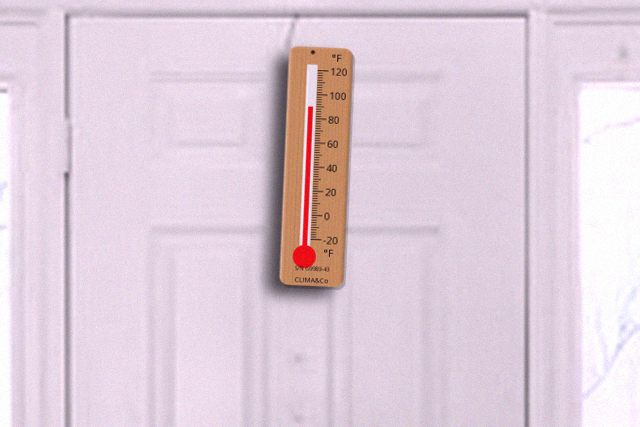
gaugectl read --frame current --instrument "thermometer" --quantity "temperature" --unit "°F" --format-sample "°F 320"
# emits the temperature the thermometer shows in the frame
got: °F 90
